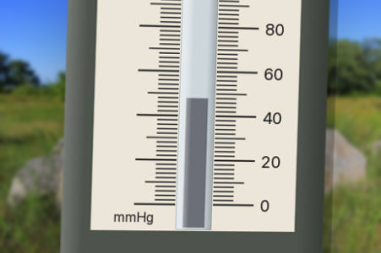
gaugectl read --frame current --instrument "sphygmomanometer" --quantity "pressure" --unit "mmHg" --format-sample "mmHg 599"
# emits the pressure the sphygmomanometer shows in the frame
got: mmHg 48
